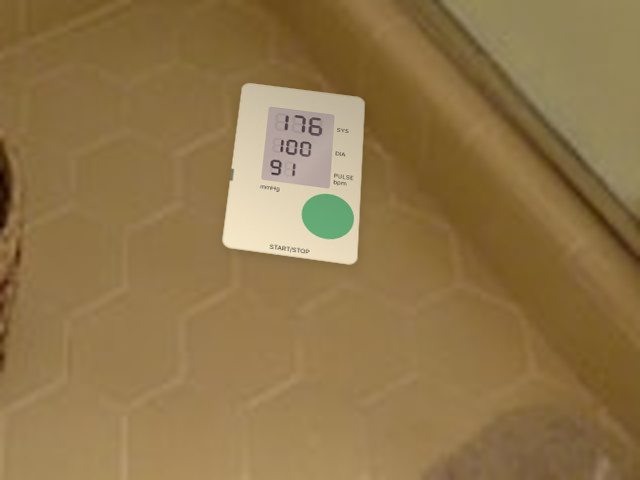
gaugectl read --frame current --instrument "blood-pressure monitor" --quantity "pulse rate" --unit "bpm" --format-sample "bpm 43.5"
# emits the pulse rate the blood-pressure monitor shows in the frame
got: bpm 91
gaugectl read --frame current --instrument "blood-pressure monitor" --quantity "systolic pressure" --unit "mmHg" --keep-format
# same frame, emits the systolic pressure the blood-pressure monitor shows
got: mmHg 176
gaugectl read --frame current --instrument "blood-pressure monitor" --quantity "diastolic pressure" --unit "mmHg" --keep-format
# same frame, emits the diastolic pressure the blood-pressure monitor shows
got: mmHg 100
